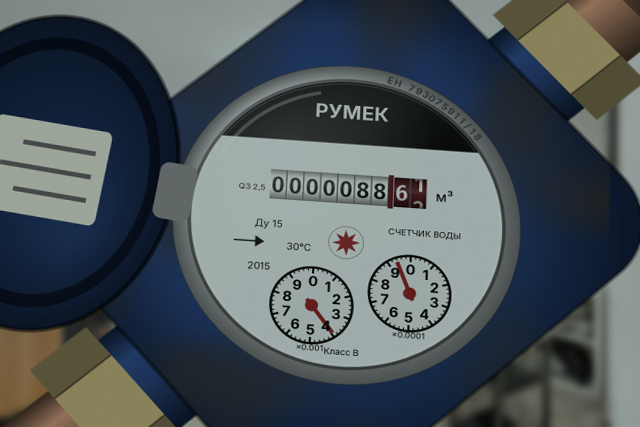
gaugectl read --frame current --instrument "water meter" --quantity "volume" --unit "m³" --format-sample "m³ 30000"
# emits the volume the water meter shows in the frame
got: m³ 88.6139
